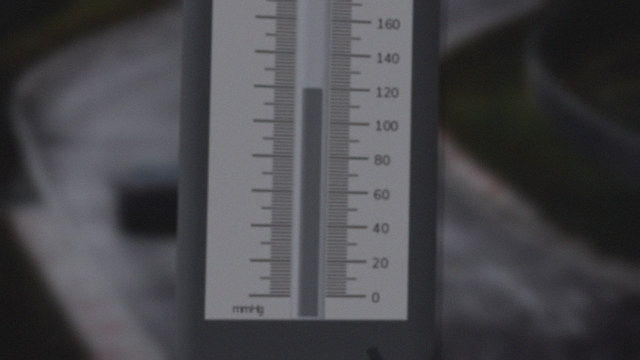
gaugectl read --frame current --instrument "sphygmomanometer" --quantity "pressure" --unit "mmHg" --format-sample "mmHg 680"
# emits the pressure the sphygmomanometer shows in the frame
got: mmHg 120
